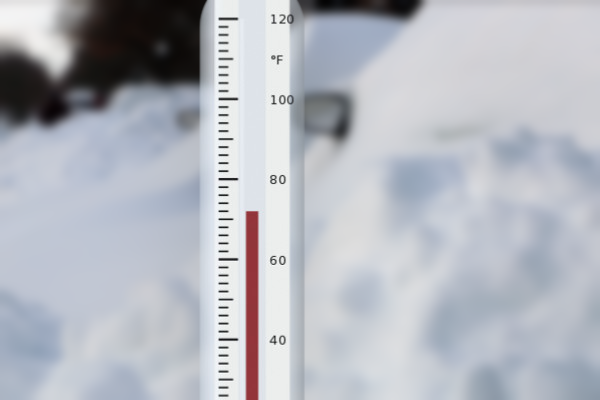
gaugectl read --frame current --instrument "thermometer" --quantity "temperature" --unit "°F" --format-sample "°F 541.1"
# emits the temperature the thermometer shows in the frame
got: °F 72
